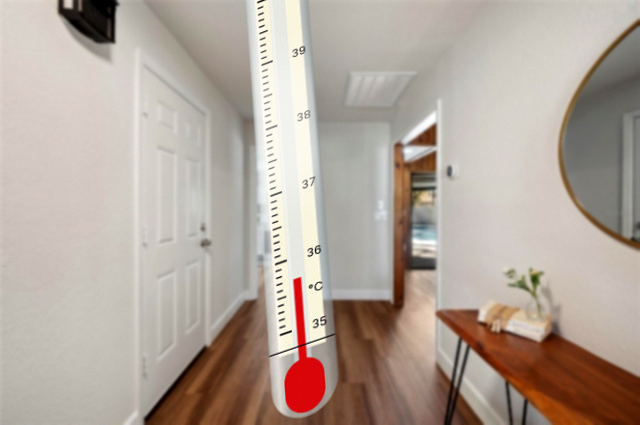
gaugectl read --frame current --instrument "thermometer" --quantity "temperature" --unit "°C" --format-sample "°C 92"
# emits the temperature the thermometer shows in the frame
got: °C 35.7
